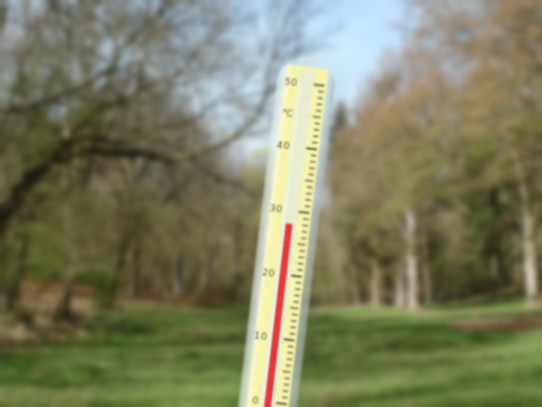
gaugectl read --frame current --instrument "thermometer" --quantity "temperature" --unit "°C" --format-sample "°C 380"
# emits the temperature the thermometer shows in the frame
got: °C 28
